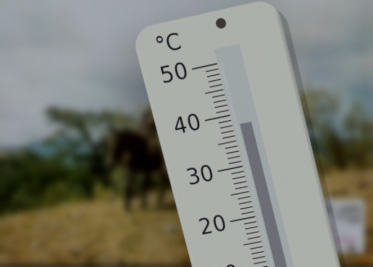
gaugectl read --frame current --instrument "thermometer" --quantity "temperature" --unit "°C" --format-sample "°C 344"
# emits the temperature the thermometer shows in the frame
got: °C 38
